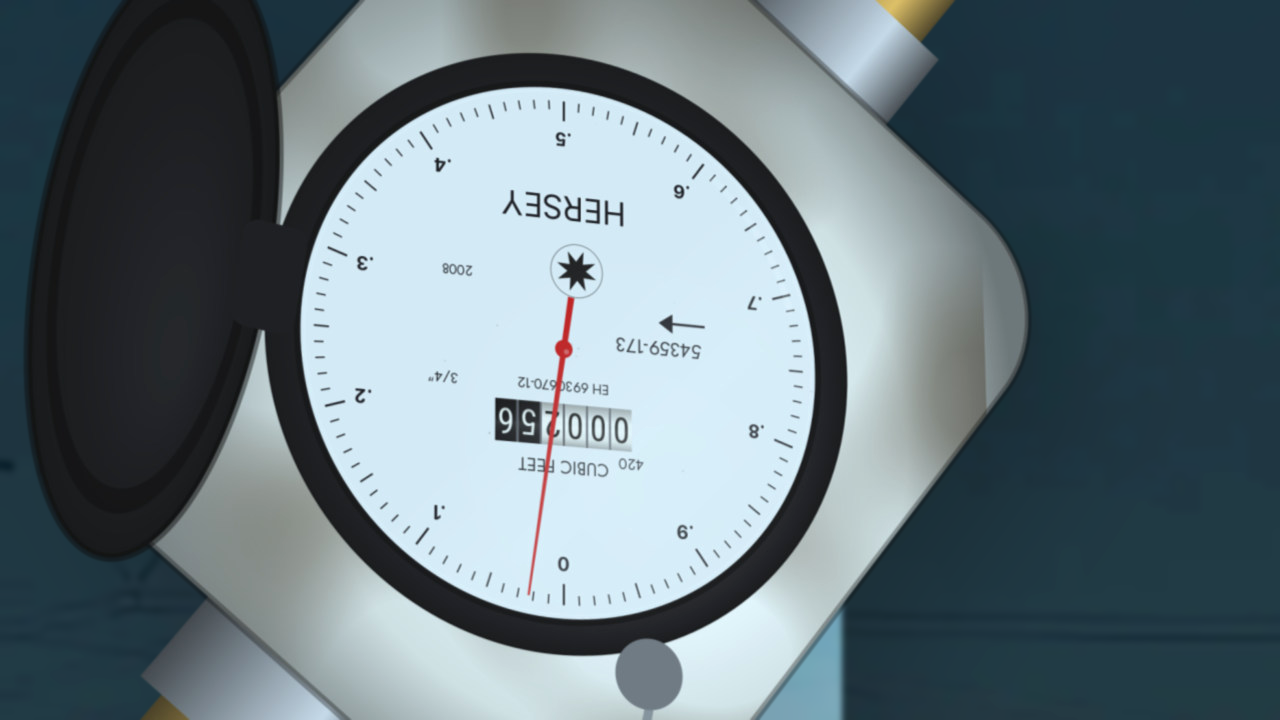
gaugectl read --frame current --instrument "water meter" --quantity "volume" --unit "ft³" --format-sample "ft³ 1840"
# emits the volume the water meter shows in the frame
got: ft³ 256.02
